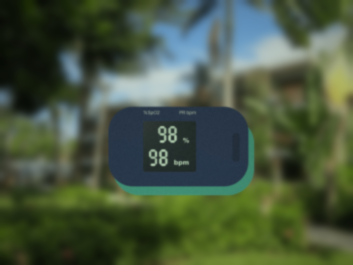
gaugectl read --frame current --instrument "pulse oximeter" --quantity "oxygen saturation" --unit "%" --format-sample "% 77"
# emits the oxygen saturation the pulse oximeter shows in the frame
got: % 98
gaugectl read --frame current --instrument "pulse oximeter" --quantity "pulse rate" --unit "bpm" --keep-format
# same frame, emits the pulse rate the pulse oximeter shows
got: bpm 98
